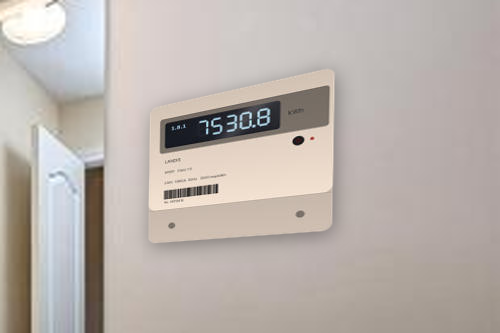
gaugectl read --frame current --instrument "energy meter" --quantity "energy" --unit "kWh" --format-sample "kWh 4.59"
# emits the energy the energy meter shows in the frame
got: kWh 7530.8
